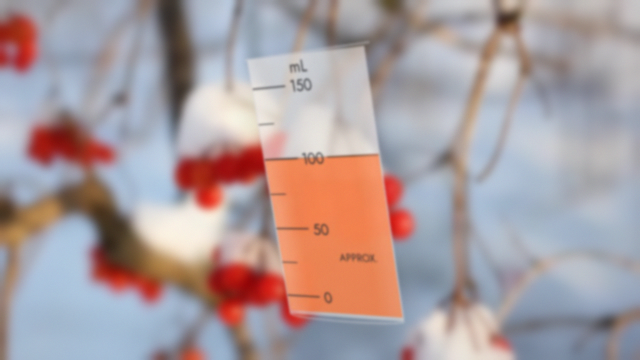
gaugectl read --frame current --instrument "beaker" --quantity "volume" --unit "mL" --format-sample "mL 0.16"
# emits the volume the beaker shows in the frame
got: mL 100
